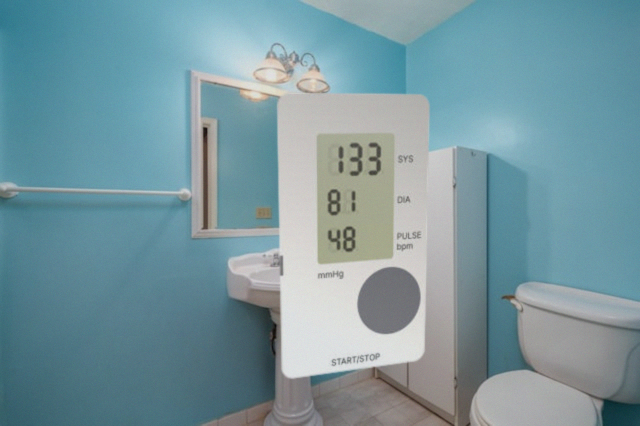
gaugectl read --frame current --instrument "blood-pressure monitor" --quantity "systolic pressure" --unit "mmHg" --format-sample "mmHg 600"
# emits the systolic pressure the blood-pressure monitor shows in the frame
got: mmHg 133
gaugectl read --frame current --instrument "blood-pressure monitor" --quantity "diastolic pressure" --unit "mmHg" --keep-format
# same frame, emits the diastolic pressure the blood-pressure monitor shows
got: mmHg 81
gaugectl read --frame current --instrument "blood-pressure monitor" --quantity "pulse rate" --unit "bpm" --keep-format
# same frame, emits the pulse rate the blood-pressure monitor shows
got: bpm 48
